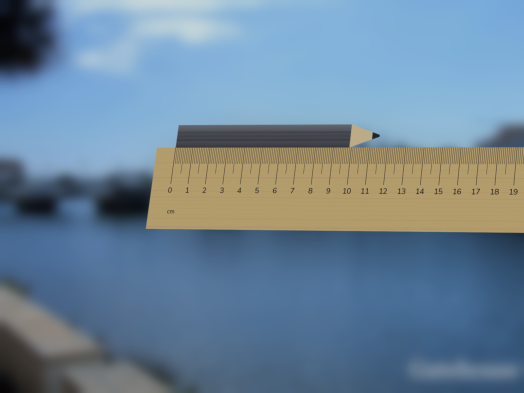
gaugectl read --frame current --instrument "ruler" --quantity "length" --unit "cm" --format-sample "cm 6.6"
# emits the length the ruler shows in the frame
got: cm 11.5
